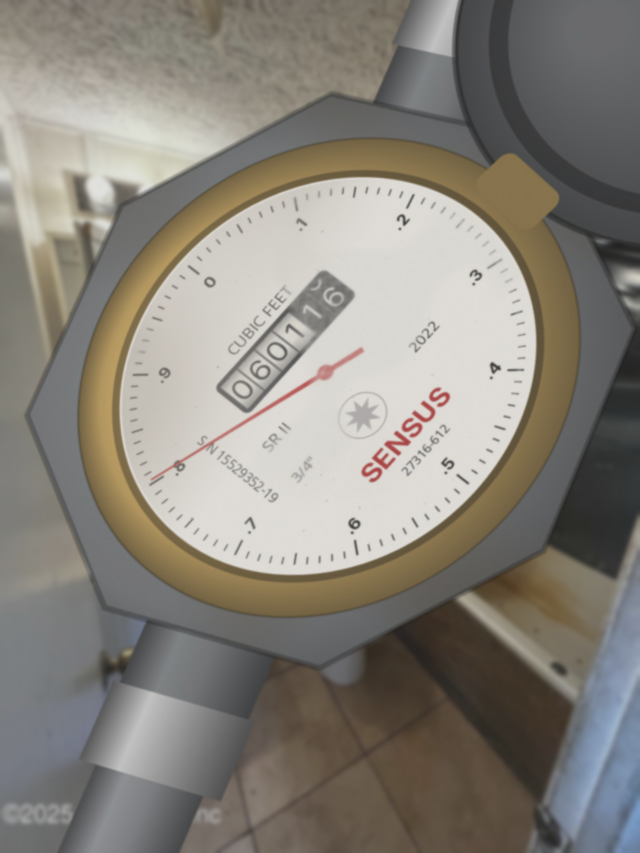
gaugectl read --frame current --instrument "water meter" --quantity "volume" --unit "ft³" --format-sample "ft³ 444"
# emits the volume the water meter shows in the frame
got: ft³ 60115.80
